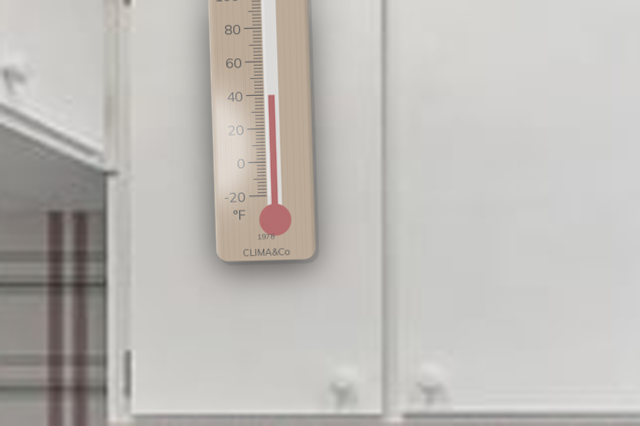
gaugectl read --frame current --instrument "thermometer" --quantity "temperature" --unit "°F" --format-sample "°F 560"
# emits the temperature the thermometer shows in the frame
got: °F 40
